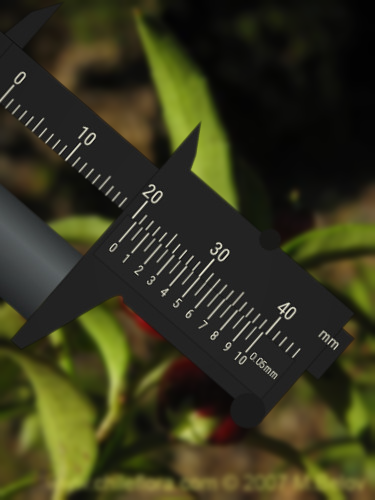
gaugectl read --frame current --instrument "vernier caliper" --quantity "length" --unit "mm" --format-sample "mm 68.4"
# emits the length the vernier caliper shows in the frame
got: mm 20.6
